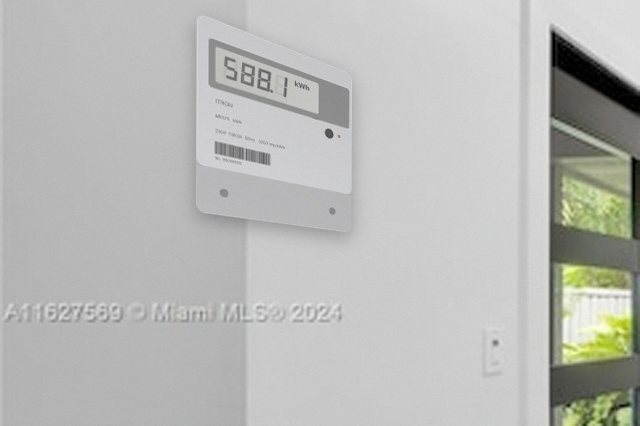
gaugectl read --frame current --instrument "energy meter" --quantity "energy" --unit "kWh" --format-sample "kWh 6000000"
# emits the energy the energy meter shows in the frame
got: kWh 588.1
